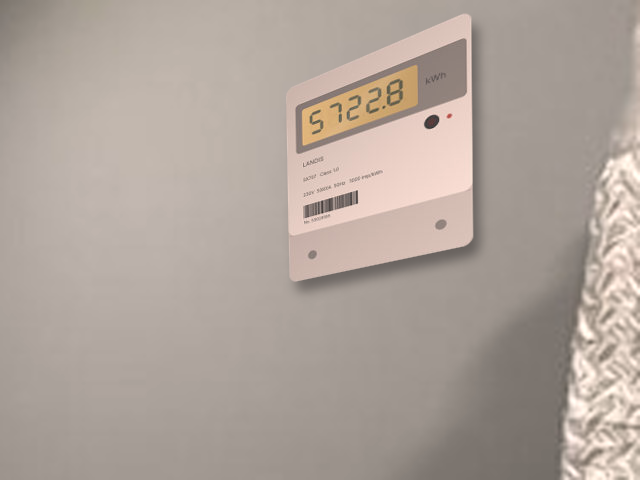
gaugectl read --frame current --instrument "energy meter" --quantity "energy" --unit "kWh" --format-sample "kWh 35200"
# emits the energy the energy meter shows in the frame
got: kWh 5722.8
